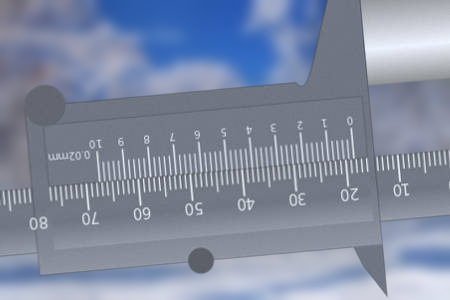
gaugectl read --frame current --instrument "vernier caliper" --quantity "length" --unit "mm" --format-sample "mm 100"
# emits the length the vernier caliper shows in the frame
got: mm 18.4
